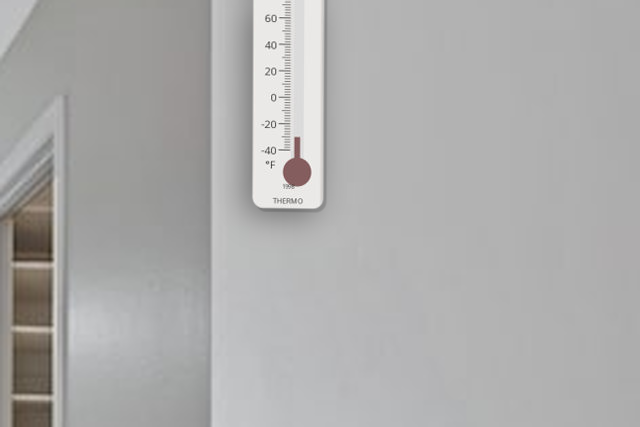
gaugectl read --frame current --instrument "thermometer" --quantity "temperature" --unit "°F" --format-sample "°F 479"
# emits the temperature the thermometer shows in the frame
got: °F -30
